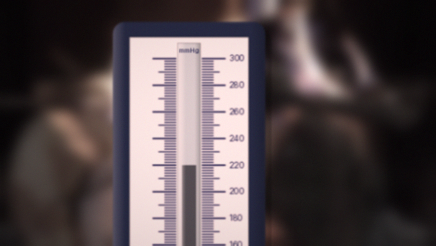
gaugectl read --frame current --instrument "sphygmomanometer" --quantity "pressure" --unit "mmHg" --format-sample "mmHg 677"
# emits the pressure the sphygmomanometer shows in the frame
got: mmHg 220
